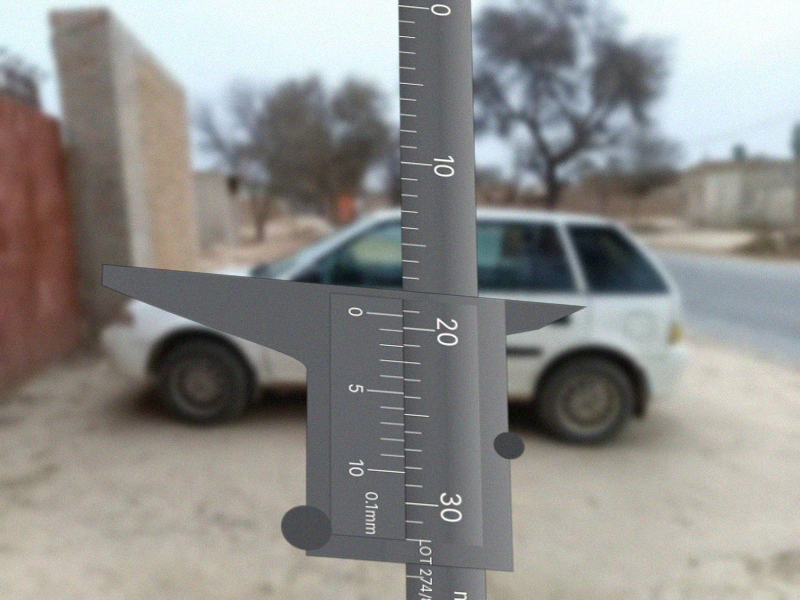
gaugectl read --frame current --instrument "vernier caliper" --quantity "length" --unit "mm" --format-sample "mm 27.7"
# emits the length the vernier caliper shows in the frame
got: mm 19.3
